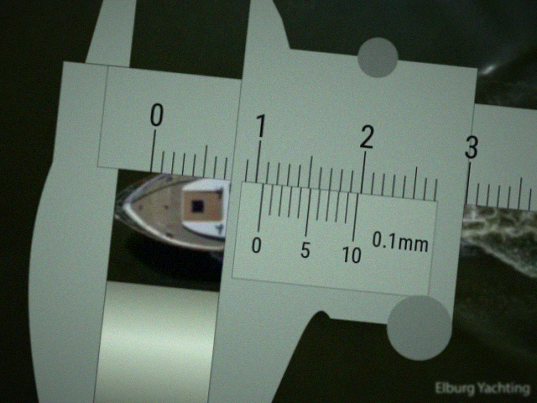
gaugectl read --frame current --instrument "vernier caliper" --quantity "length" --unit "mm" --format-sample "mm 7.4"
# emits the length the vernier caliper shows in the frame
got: mm 10.7
